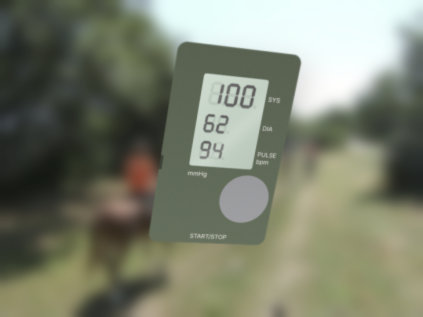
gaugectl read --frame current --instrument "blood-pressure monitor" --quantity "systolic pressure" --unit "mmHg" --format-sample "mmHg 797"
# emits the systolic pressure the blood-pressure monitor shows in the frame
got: mmHg 100
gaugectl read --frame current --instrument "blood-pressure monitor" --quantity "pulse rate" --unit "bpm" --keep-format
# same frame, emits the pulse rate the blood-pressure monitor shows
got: bpm 94
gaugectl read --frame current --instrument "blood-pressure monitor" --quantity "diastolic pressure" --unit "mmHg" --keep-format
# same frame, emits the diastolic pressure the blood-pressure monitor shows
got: mmHg 62
